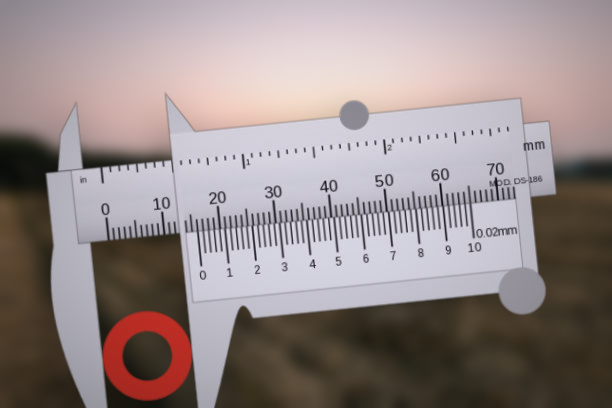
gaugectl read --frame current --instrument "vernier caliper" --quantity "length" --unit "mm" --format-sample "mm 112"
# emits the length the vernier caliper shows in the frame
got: mm 16.0
